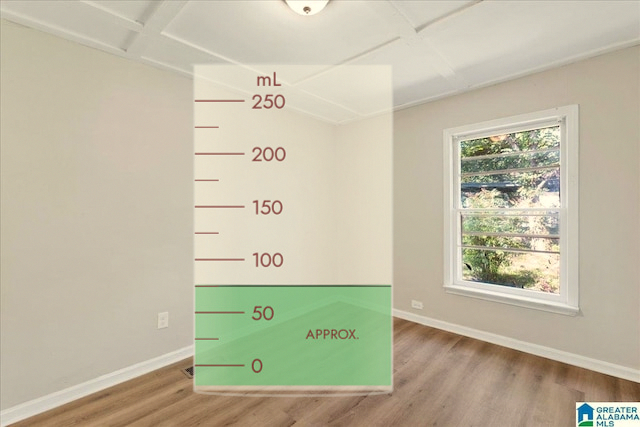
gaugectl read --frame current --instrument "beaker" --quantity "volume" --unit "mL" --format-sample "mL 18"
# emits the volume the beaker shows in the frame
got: mL 75
